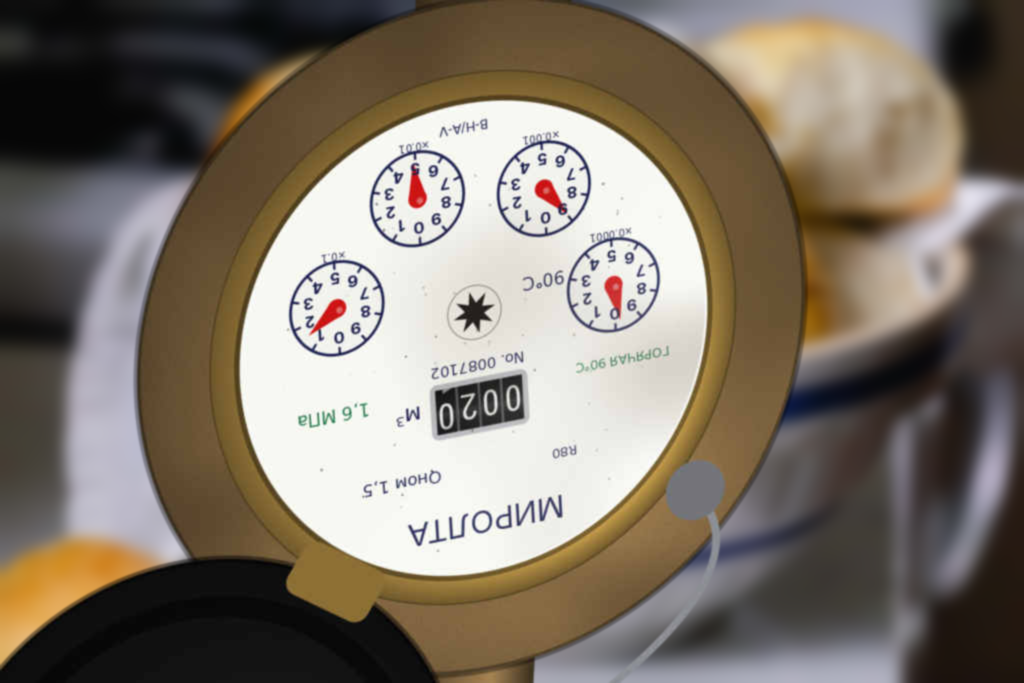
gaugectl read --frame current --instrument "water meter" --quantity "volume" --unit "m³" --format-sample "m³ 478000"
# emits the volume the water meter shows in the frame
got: m³ 20.1489
